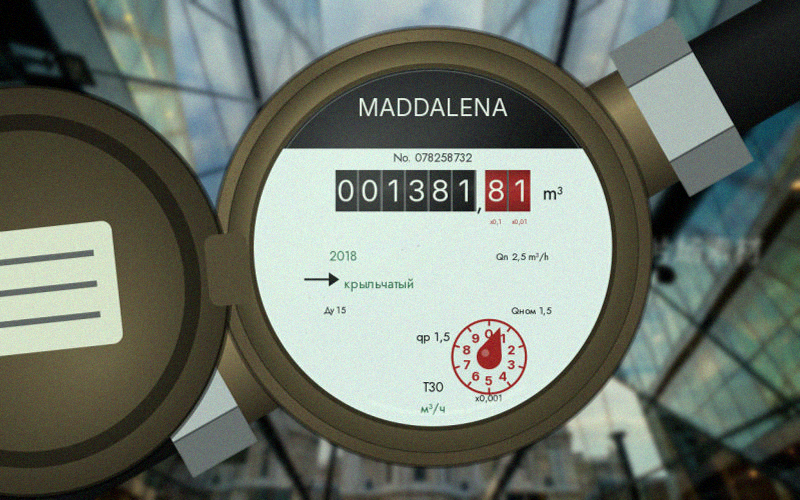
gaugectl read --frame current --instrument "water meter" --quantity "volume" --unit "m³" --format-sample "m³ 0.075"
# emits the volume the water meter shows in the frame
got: m³ 1381.810
